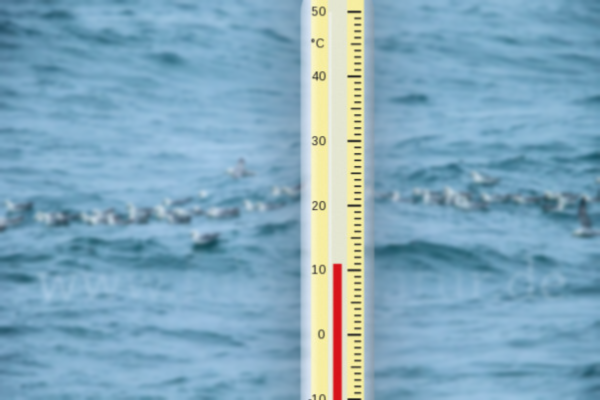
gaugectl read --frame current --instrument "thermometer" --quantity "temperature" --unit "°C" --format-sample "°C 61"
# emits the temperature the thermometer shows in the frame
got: °C 11
